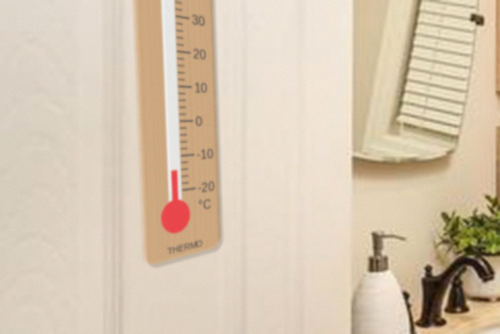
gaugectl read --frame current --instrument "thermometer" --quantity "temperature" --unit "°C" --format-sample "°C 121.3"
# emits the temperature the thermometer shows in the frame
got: °C -14
